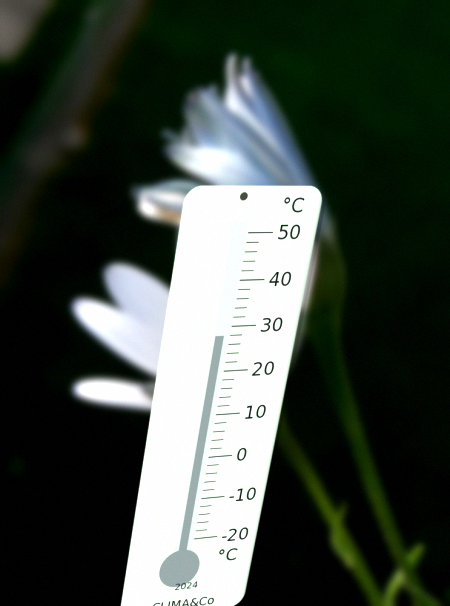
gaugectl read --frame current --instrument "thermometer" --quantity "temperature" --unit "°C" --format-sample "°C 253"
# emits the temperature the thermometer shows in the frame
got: °C 28
